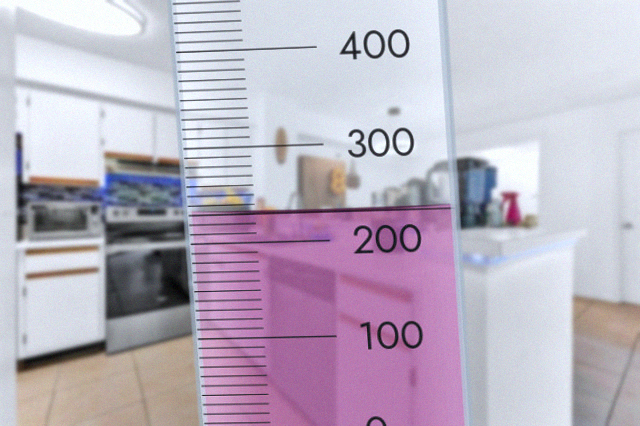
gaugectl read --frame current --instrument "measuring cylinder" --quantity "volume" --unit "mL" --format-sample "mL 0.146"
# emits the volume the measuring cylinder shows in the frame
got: mL 230
